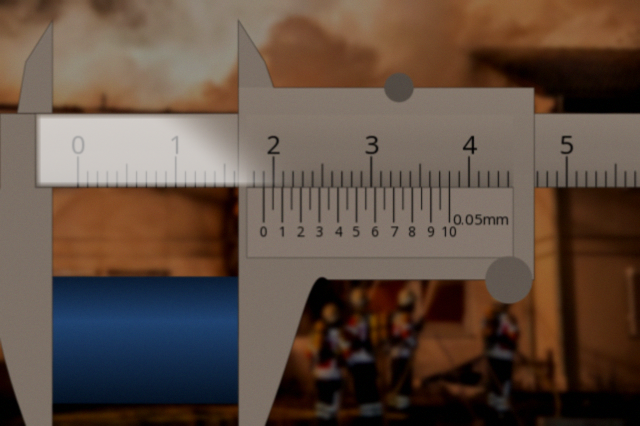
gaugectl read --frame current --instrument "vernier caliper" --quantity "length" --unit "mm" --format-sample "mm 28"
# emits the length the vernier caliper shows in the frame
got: mm 19.0
